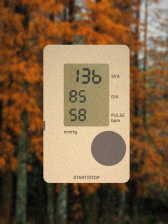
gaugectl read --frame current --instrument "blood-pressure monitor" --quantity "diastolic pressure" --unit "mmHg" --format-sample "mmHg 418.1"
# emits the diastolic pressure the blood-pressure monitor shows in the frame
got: mmHg 85
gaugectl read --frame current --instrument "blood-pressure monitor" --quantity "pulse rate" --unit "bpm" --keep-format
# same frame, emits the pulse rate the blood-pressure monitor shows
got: bpm 58
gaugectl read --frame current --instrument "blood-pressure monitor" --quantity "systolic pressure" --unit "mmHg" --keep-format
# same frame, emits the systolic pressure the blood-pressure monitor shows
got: mmHg 136
